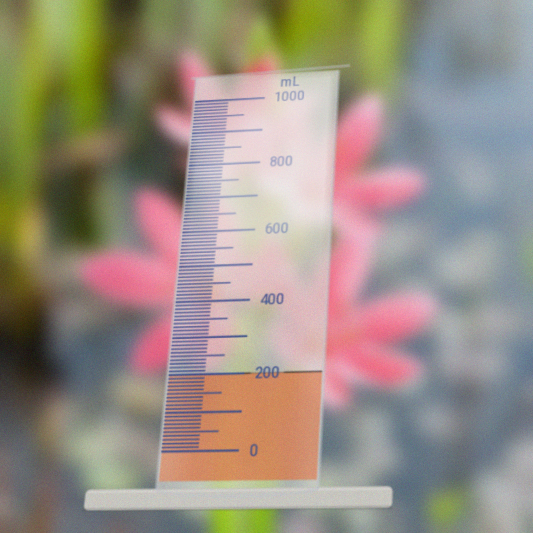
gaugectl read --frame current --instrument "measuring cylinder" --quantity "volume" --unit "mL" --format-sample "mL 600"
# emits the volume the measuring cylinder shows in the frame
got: mL 200
